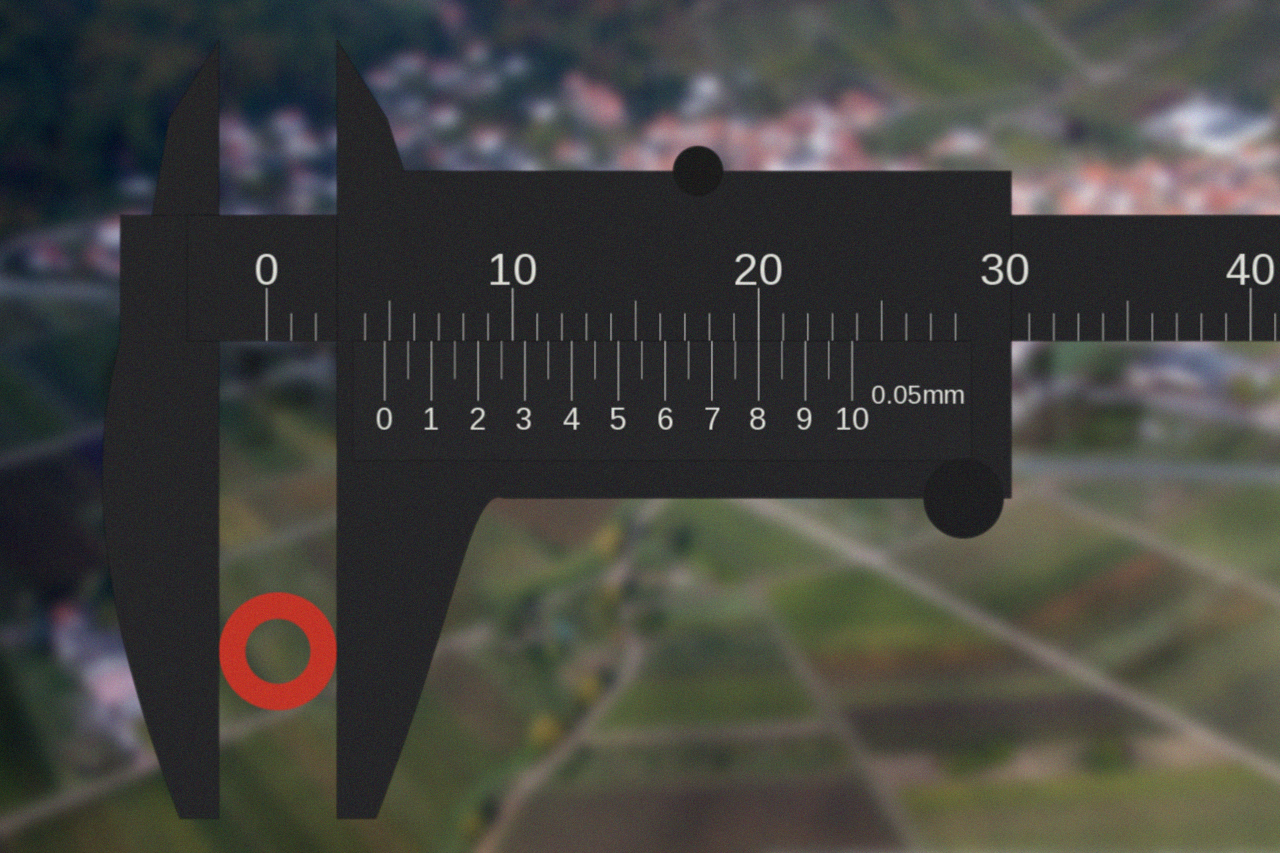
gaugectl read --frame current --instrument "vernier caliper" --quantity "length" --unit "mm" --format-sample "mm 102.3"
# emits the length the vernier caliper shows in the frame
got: mm 4.8
